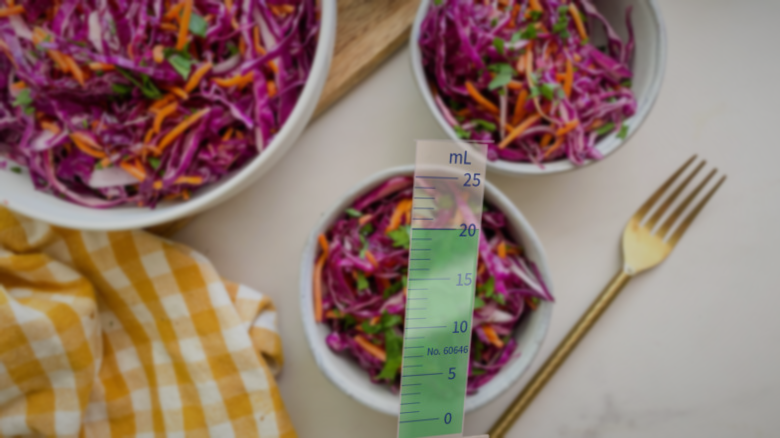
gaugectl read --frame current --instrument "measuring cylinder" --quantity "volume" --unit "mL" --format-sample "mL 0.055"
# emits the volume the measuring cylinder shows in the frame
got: mL 20
